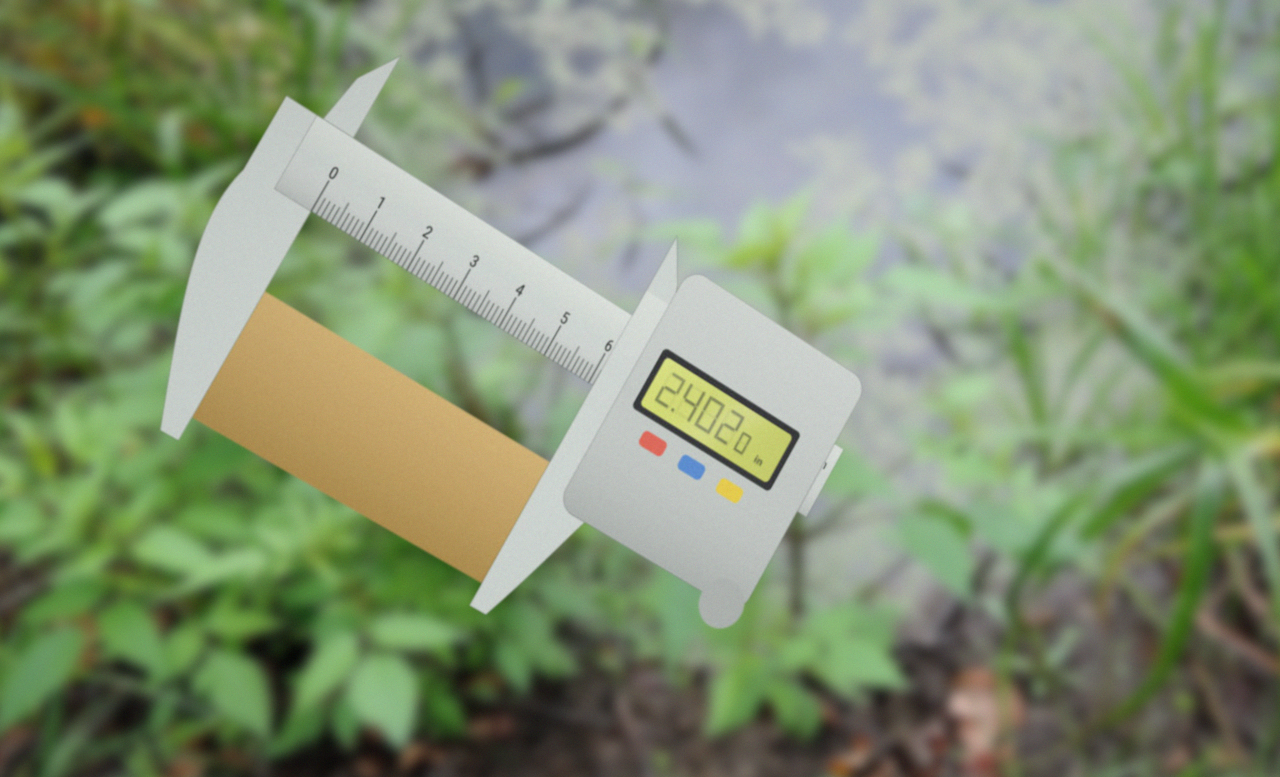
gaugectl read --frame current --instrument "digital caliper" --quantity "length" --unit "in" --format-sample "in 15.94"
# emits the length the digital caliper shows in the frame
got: in 2.4020
